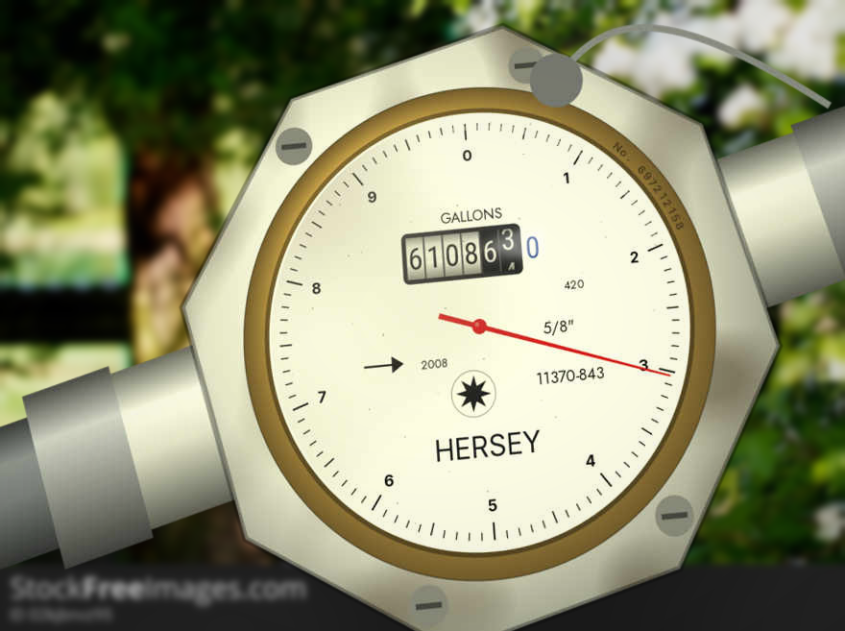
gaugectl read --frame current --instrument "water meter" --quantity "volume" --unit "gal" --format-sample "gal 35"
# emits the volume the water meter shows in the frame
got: gal 6108633.0
